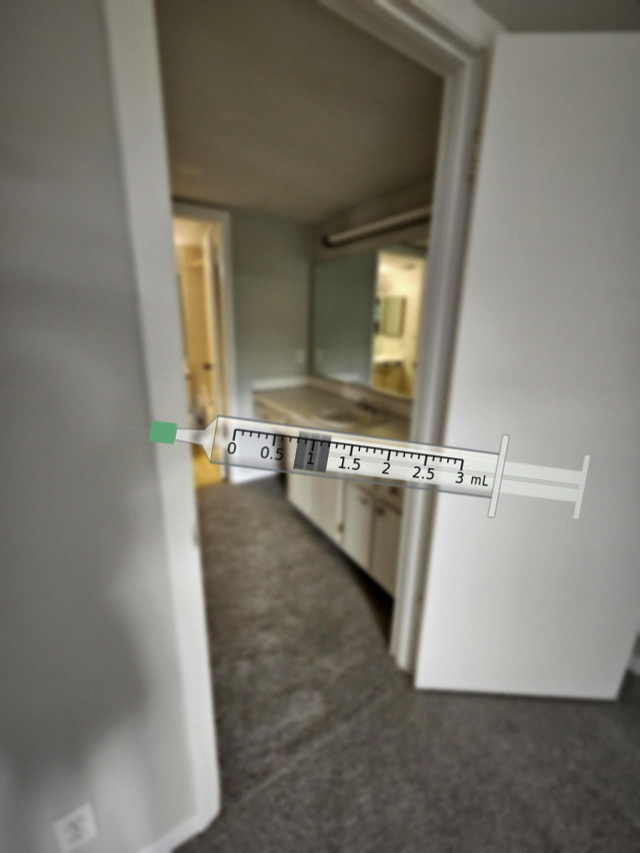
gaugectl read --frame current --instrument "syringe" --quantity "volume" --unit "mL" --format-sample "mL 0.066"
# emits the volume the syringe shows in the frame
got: mL 0.8
